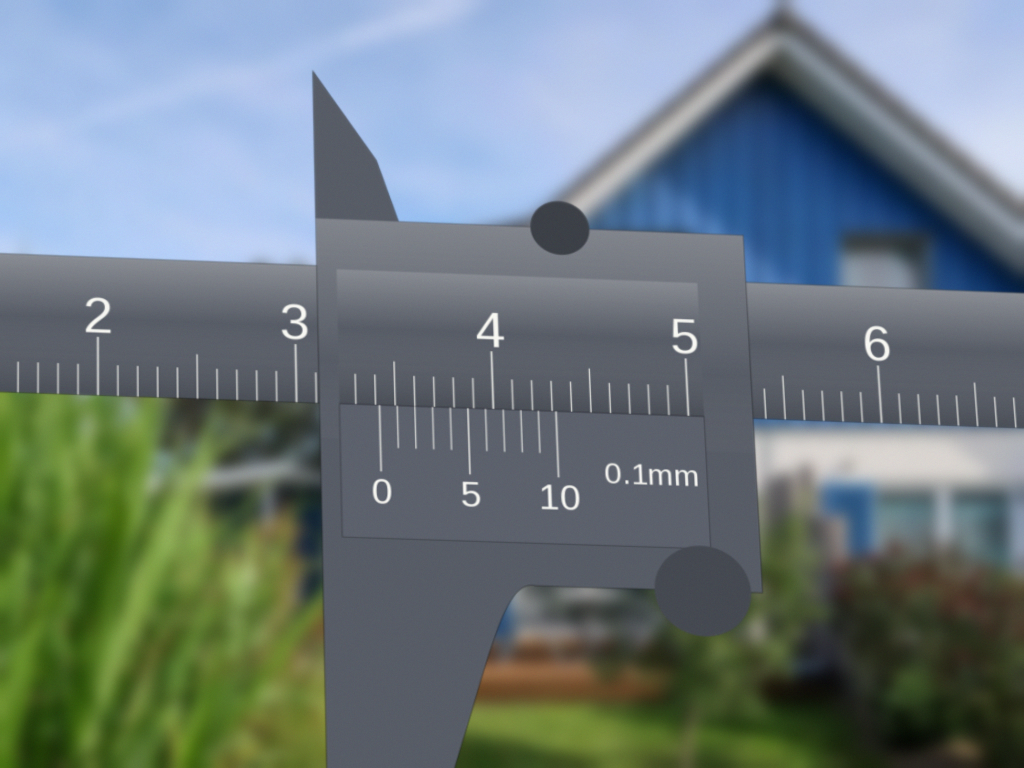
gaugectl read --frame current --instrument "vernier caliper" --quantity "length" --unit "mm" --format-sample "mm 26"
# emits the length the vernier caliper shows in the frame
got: mm 34.2
